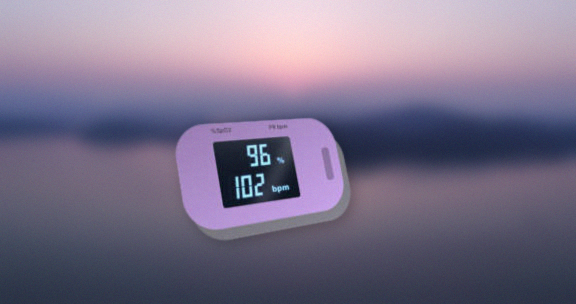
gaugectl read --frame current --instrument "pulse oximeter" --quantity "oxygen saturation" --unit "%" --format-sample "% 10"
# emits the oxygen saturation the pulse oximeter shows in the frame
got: % 96
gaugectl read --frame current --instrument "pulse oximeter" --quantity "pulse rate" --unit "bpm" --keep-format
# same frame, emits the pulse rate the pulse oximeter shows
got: bpm 102
